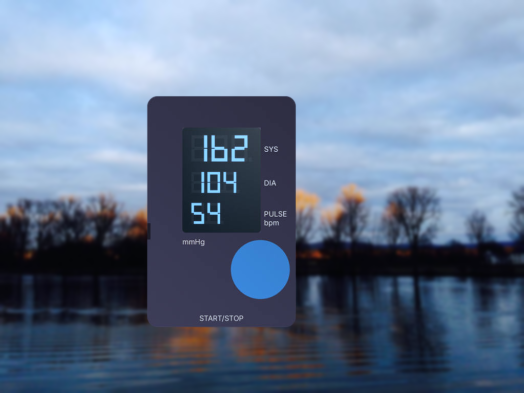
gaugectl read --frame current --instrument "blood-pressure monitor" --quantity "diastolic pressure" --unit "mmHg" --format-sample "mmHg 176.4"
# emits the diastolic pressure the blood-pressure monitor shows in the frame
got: mmHg 104
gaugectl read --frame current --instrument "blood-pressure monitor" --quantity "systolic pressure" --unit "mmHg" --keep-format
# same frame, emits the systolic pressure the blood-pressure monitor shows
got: mmHg 162
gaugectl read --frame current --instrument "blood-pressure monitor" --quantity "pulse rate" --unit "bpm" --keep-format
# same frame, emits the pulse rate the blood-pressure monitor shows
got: bpm 54
